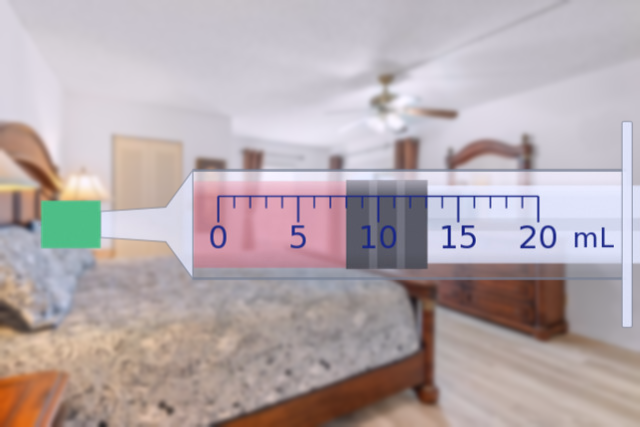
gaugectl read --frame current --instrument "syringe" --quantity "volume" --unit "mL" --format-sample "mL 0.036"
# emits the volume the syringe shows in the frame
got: mL 8
